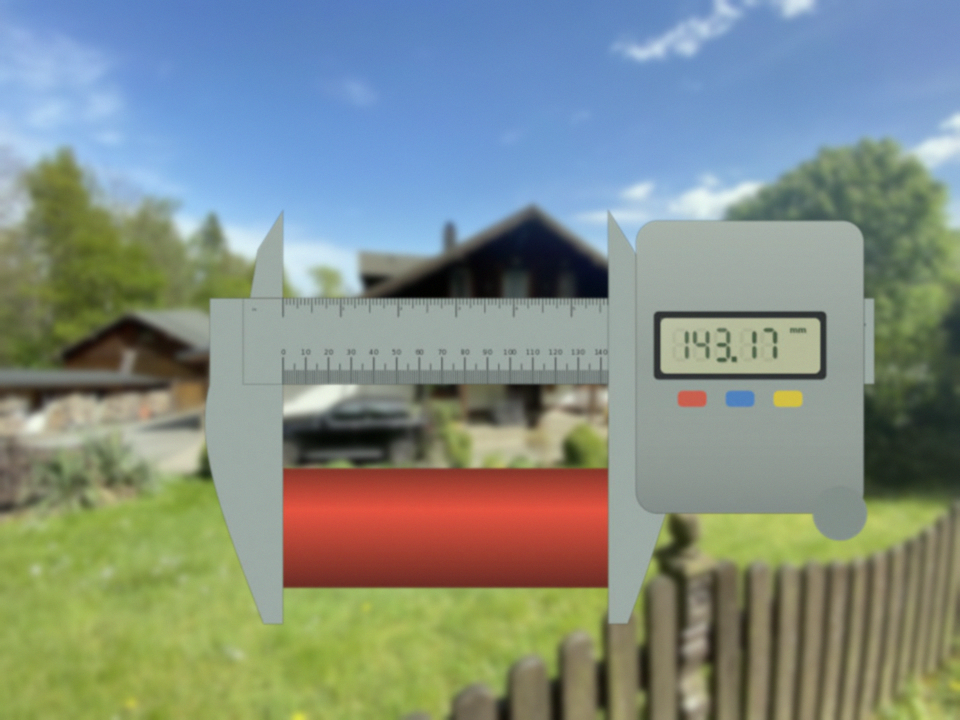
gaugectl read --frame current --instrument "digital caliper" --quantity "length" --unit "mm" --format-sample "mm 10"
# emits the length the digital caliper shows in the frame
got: mm 143.17
